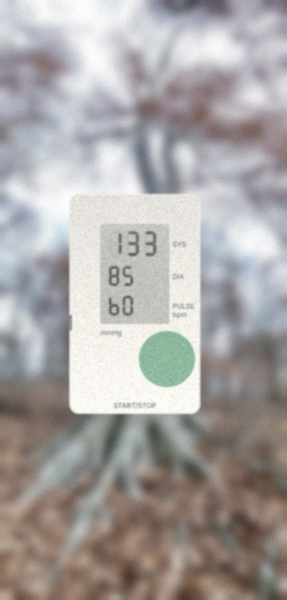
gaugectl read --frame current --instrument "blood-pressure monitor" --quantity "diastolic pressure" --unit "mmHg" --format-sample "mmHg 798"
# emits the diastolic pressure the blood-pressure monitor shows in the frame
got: mmHg 85
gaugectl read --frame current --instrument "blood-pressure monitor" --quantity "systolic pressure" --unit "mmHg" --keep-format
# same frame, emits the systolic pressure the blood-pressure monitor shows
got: mmHg 133
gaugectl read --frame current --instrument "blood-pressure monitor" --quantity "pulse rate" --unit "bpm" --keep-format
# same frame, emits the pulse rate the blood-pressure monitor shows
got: bpm 60
